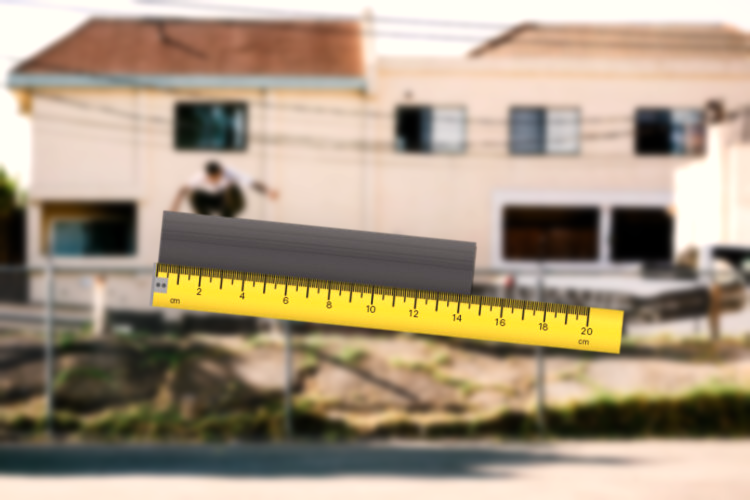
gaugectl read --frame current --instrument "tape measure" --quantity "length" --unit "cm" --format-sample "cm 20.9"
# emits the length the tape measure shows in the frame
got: cm 14.5
